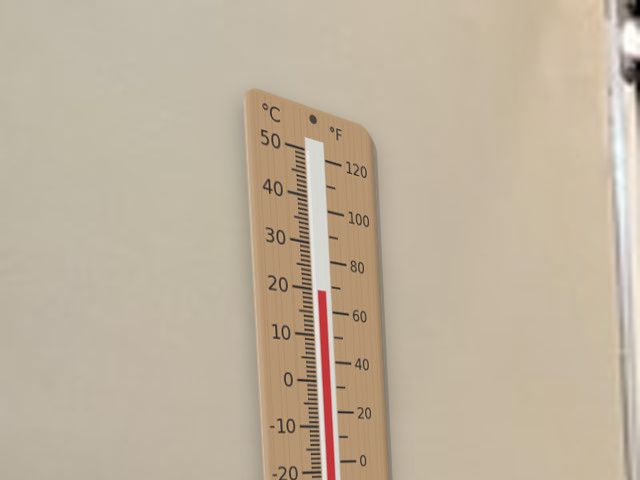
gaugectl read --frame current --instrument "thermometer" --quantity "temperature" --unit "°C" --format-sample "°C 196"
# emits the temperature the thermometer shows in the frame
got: °C 20
